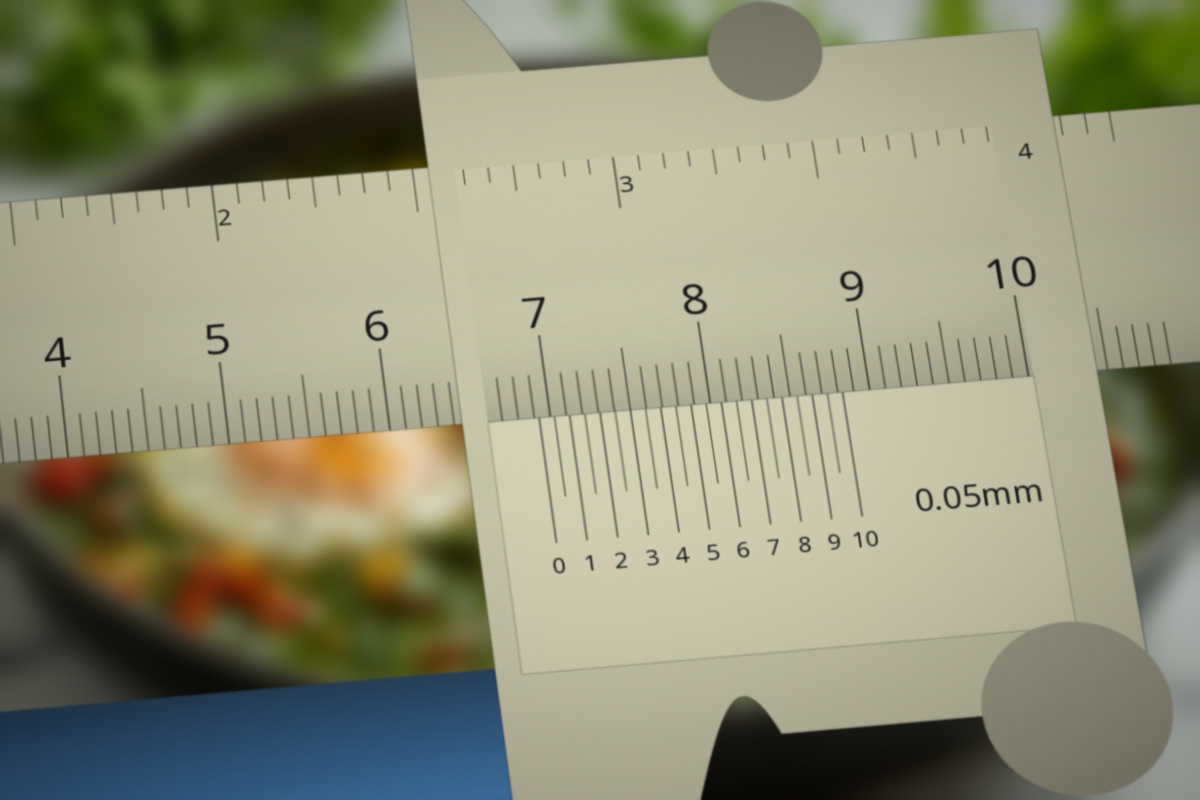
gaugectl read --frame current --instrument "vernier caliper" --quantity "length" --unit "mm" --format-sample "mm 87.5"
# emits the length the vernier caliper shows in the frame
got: mm 69.3
